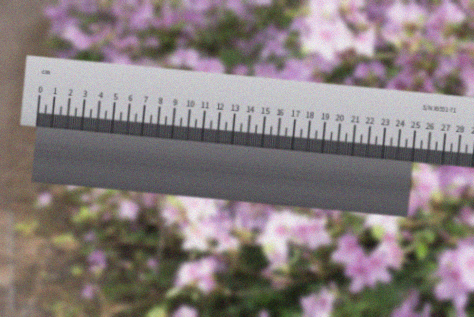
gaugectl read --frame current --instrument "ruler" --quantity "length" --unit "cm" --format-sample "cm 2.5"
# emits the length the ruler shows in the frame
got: cm 25
